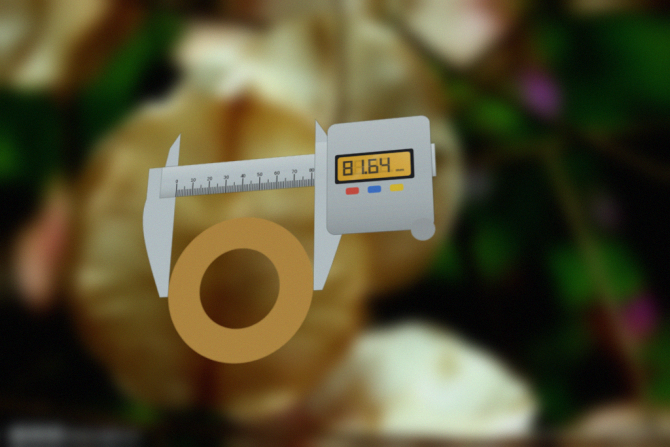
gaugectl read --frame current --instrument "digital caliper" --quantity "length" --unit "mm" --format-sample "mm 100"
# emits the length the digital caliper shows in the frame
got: mm 81.64
